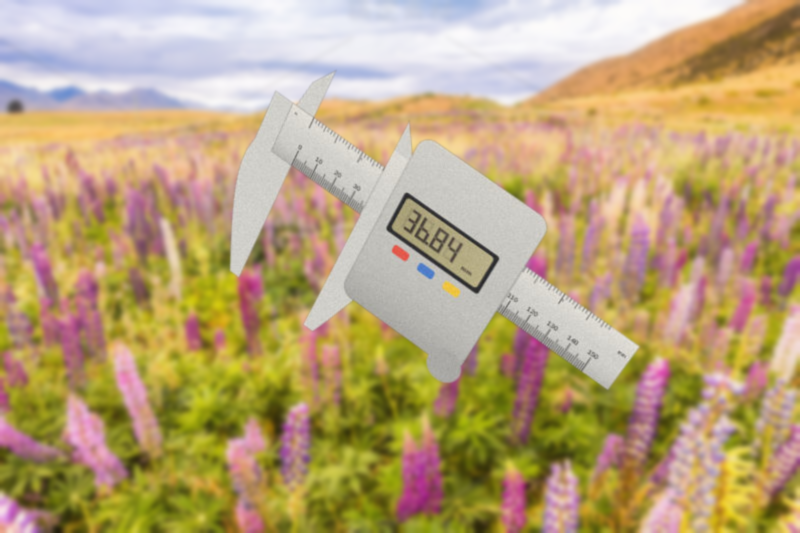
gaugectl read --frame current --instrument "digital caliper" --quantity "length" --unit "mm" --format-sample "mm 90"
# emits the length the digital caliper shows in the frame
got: mm 36.84
